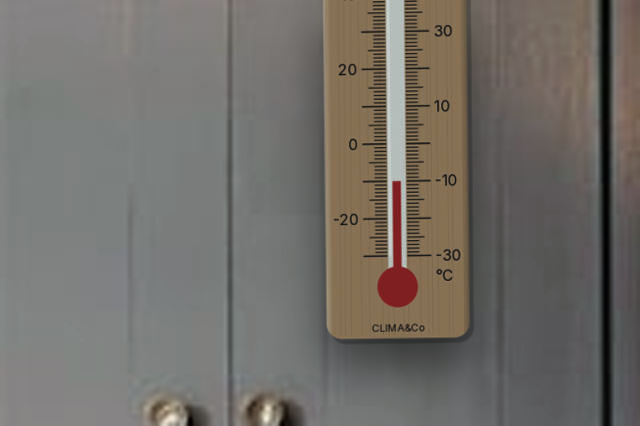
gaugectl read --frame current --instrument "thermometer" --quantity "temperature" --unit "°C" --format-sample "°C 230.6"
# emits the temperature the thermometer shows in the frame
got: °C -10
